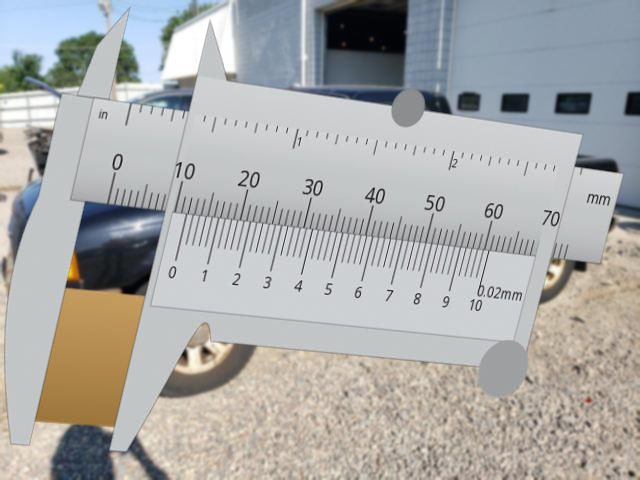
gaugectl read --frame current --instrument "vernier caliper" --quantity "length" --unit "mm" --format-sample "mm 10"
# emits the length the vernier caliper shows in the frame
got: mm 11.8
